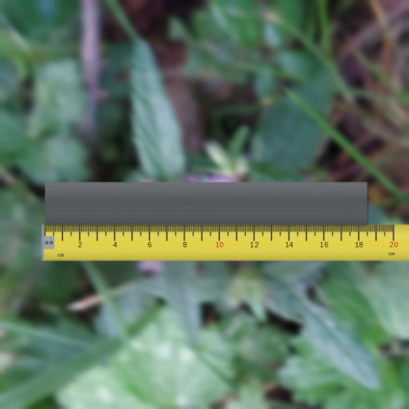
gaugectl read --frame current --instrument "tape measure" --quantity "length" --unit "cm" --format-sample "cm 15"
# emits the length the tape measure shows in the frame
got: cm 18.5
